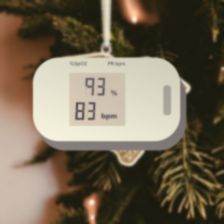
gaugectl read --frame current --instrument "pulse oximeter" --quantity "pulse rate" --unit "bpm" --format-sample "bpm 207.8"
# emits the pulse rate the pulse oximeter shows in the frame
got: bpm 83
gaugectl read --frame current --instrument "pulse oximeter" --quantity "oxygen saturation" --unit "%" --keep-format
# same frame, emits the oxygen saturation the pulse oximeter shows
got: % 93
